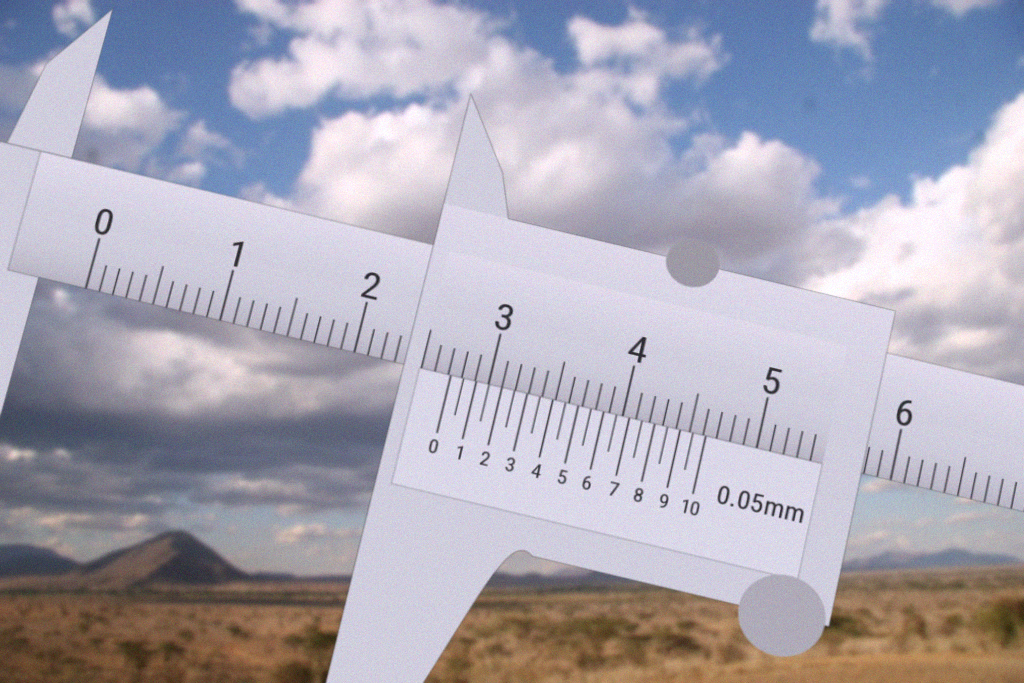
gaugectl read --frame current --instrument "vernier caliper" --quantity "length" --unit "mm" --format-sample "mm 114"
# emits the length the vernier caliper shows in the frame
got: mm 27.2
